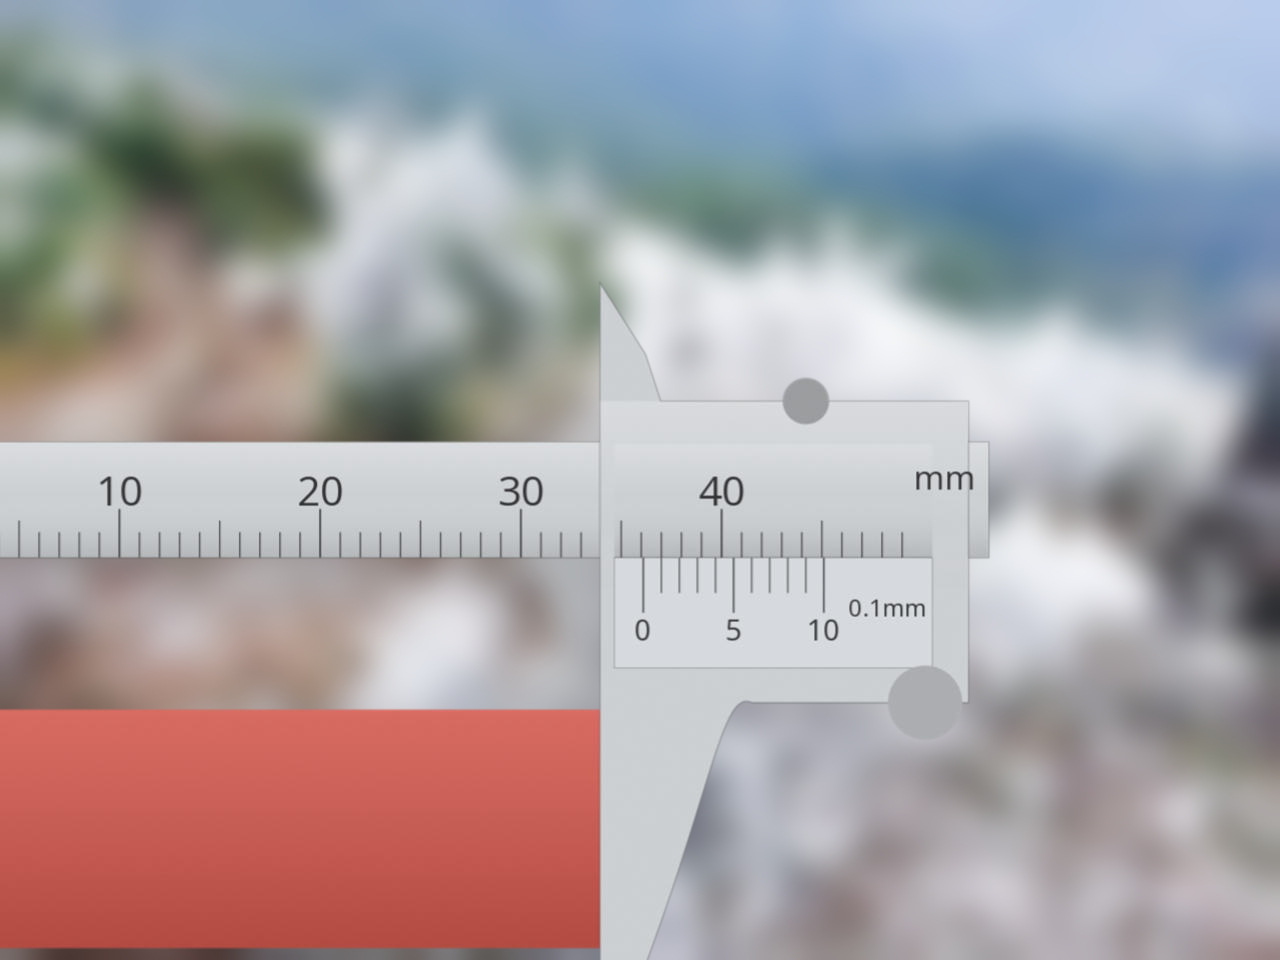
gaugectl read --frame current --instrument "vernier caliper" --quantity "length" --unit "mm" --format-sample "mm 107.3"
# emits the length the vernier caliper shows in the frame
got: mm 36.1
